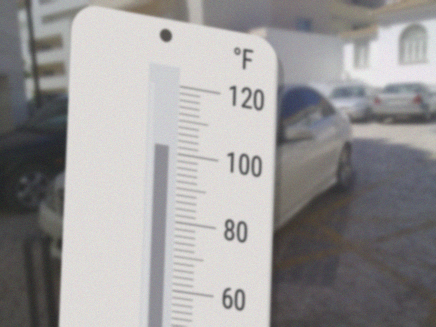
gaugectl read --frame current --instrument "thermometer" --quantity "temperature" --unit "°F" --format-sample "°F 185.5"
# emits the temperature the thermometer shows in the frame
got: °F 102
